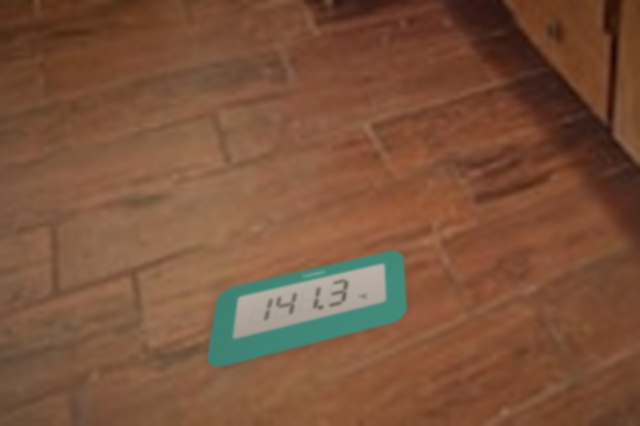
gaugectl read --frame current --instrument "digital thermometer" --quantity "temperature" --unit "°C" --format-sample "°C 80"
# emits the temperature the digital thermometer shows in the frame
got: °C 141.3
